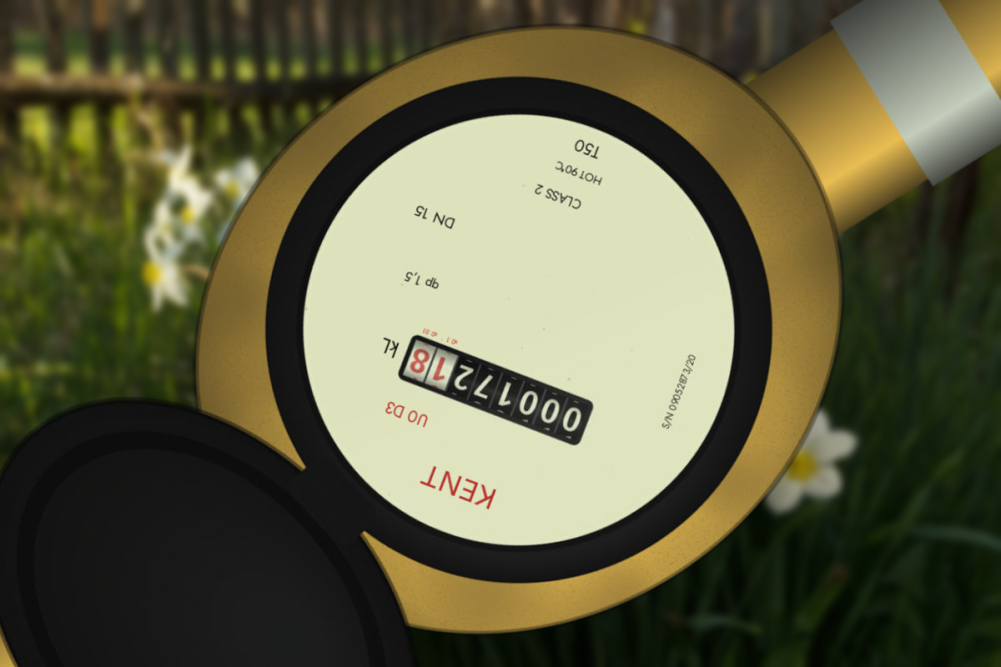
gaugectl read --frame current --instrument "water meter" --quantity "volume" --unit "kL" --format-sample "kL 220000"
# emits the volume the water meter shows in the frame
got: kL 172.18
